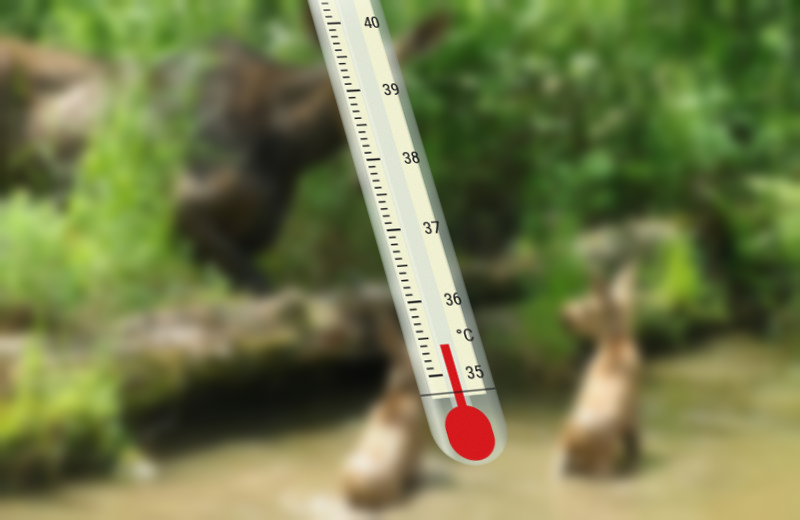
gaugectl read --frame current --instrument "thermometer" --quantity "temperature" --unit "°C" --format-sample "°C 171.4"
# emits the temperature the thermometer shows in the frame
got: °C 35.4
